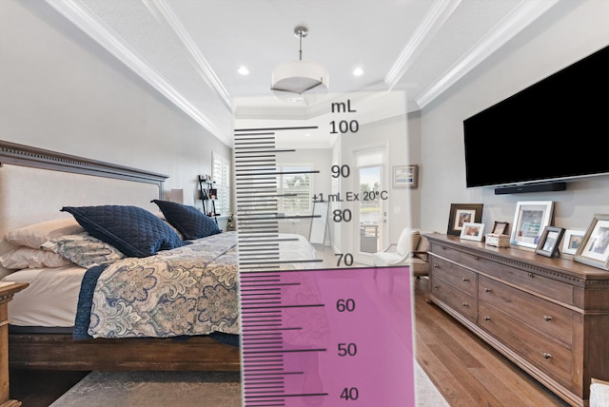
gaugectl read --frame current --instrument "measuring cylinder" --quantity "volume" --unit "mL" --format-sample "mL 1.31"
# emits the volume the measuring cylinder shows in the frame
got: mL 68
